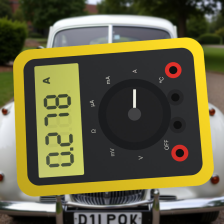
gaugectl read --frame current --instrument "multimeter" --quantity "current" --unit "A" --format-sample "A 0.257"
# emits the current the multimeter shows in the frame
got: A 0.278
